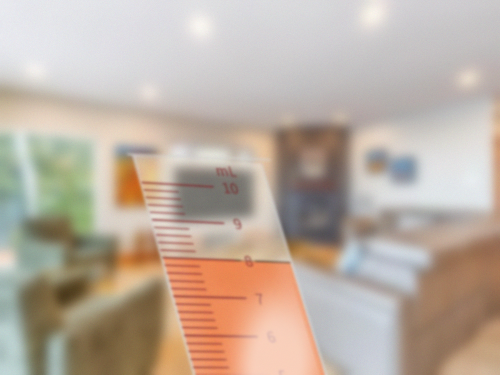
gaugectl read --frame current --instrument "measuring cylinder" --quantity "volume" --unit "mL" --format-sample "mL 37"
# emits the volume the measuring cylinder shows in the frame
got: mL 8
